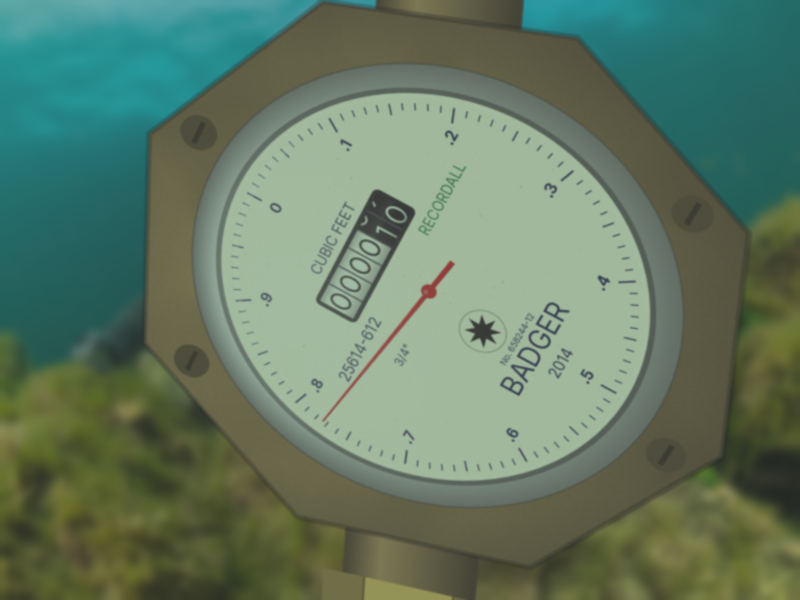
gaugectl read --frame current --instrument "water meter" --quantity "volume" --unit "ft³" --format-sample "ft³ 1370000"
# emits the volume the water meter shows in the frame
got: ft³ 9.77
